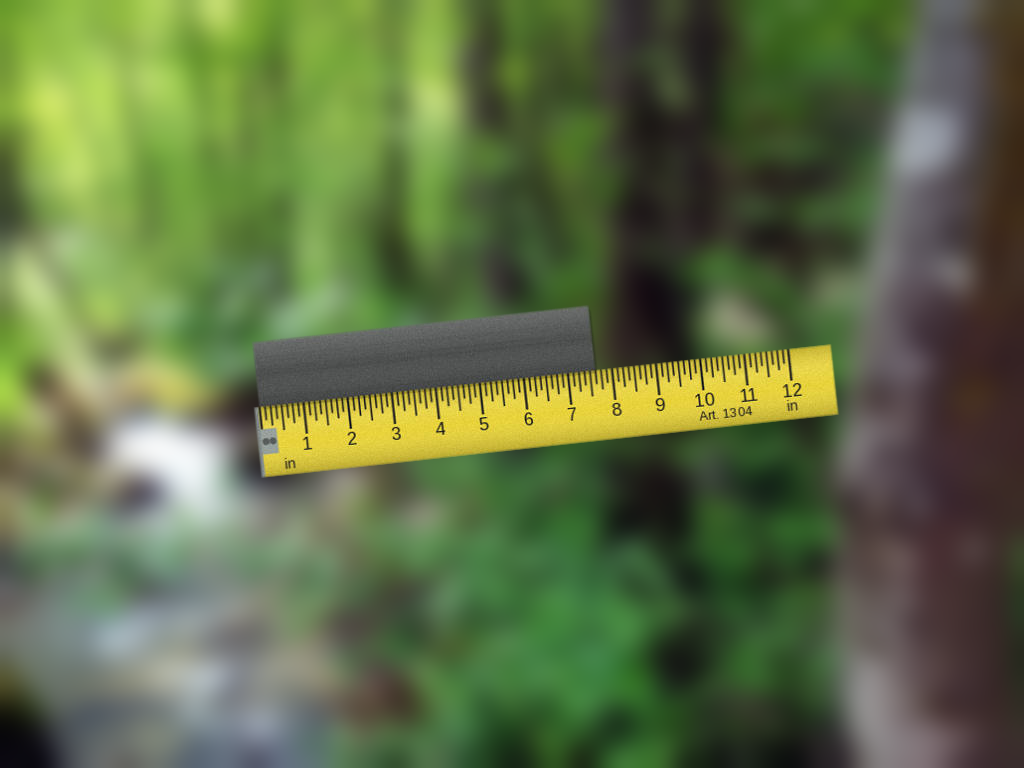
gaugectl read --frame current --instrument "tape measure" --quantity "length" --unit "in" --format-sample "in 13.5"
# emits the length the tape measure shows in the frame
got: in 7.625
